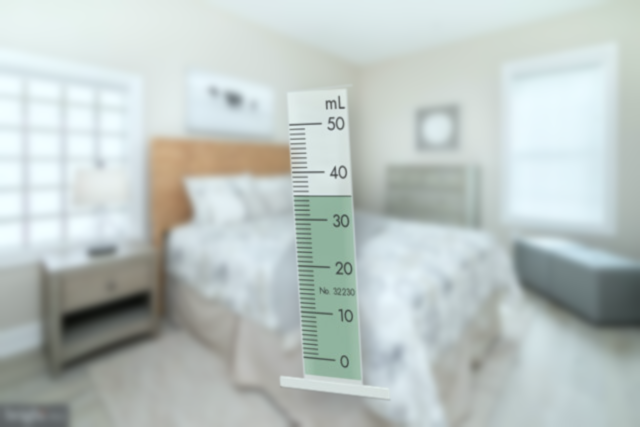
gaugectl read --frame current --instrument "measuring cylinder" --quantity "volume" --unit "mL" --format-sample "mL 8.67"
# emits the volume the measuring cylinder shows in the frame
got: mL 35
